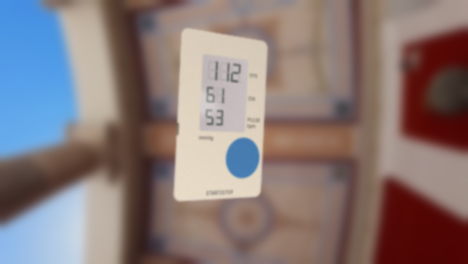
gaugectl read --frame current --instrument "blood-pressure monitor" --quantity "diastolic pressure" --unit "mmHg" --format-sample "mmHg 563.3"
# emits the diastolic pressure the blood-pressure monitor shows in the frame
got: mmHg 61
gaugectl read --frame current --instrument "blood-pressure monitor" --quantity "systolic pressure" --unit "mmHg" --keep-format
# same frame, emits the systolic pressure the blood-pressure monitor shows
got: mmHg 112
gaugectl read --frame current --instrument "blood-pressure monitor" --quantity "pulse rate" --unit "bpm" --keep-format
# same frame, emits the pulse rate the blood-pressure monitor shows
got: bpm 53
